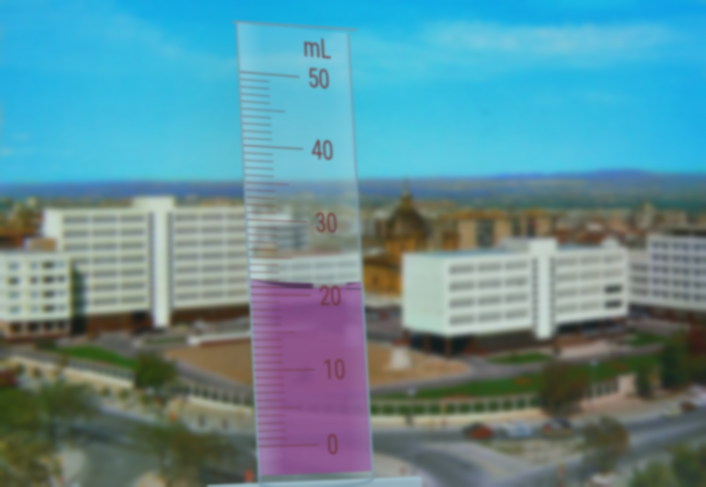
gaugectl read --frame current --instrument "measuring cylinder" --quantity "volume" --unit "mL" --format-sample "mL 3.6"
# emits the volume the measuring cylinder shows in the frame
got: mL 21
